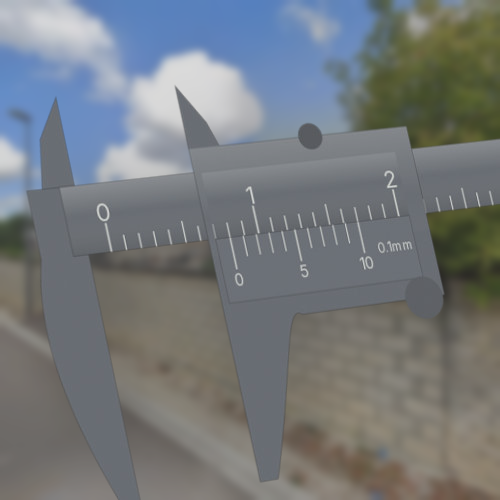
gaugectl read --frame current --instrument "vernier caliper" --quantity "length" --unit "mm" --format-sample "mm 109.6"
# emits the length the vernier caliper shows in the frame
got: mm 8.0
